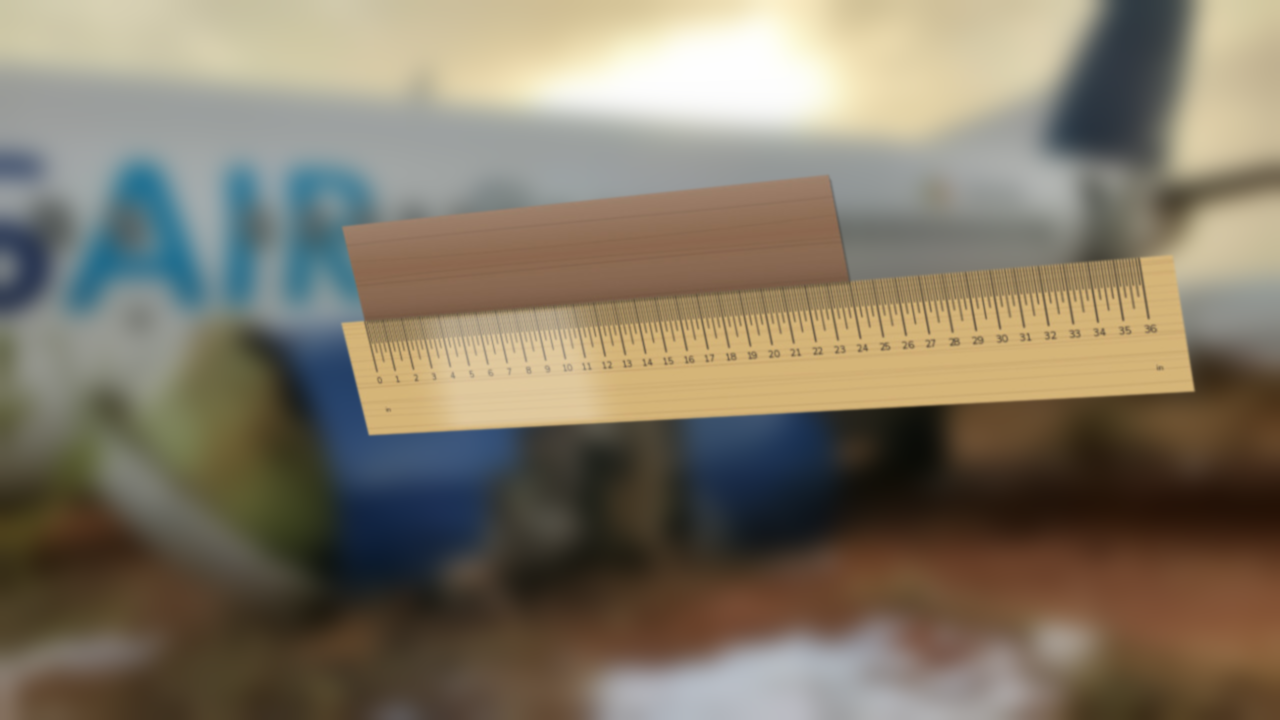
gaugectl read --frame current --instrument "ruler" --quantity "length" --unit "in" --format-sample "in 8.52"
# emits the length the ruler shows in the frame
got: in 24
